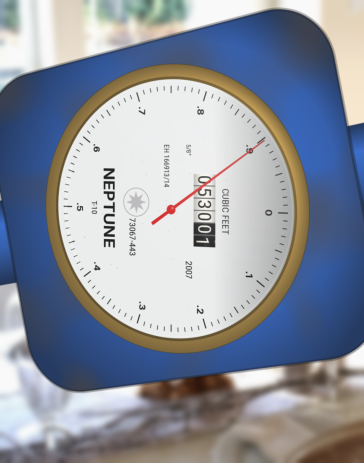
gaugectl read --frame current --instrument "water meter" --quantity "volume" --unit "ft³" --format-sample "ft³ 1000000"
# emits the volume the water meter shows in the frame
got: ft³ 53000.90
